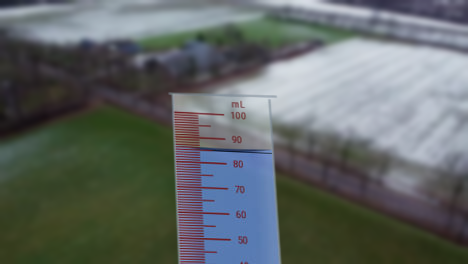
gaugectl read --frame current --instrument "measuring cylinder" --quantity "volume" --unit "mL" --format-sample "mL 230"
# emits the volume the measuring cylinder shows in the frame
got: mL 85
